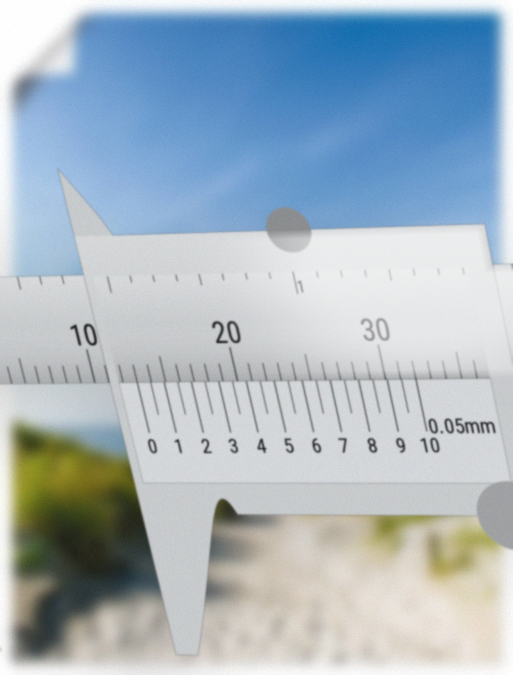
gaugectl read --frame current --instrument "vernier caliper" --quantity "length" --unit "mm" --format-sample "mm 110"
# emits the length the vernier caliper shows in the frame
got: mm 13.0
